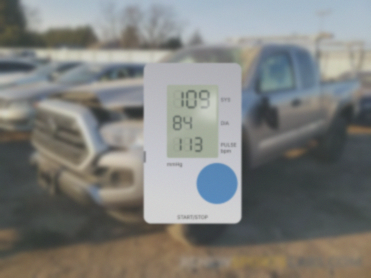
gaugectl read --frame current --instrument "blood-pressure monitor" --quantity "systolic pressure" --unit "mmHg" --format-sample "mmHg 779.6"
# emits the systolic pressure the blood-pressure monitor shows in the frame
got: mmHg 109
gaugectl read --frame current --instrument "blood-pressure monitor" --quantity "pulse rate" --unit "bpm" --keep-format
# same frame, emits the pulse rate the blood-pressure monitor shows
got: bpm 113
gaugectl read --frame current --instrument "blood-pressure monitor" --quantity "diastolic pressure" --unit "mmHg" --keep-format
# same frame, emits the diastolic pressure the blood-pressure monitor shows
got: mmHg 84
